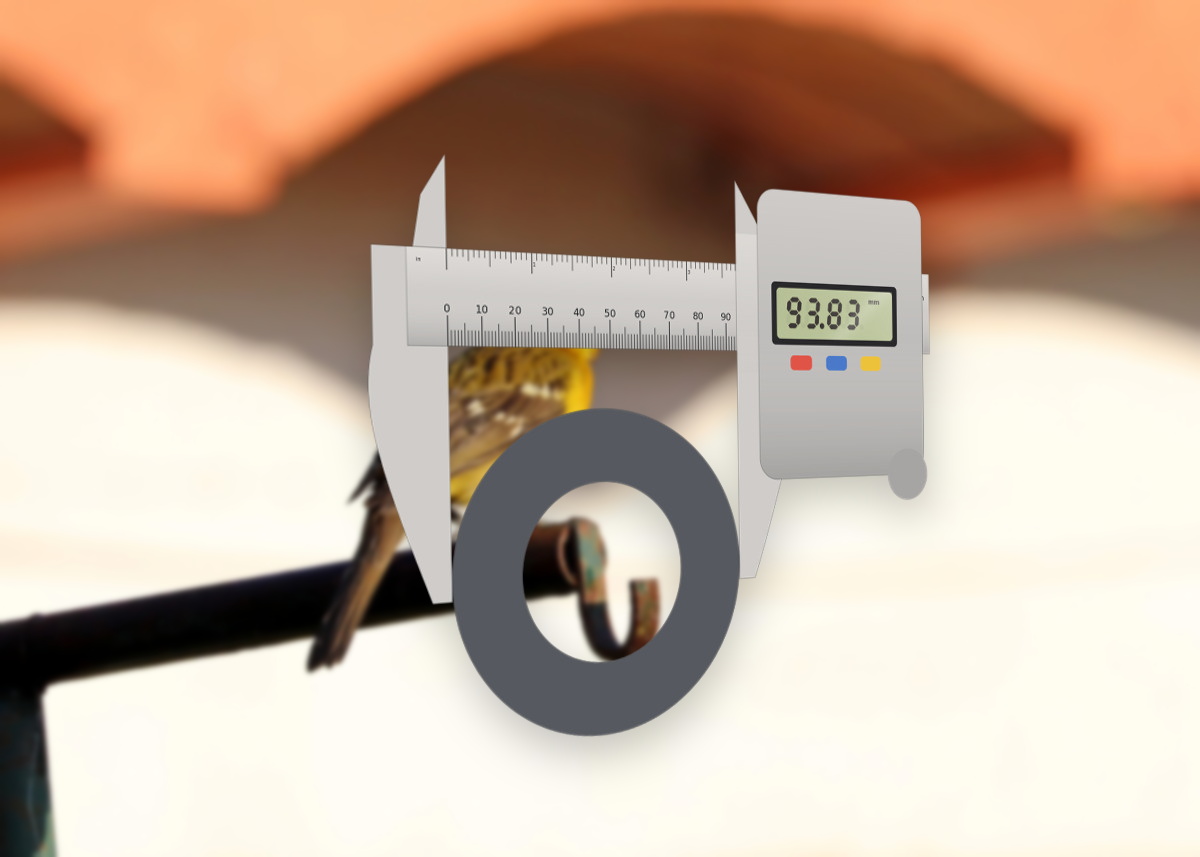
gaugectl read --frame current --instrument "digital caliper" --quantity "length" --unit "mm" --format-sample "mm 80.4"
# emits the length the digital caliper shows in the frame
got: mm 93.83
